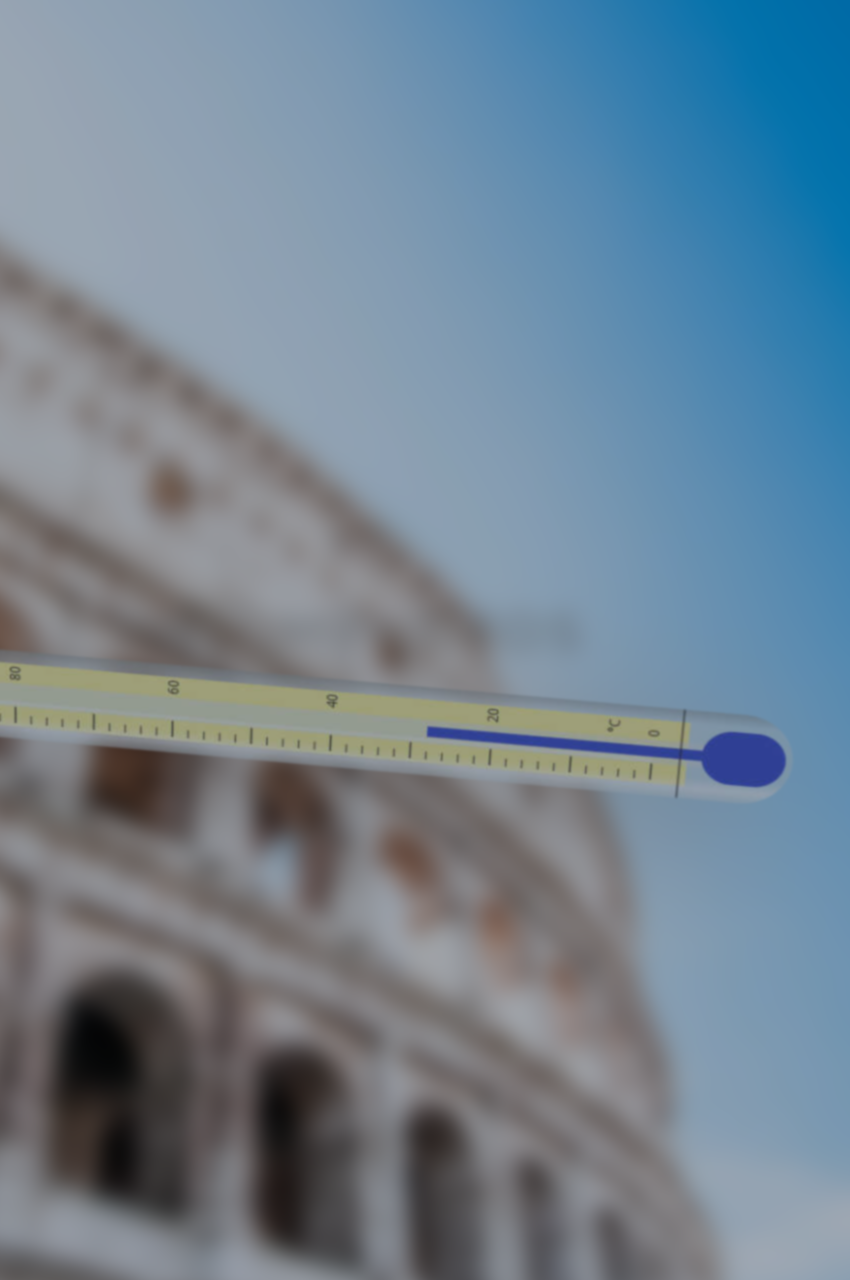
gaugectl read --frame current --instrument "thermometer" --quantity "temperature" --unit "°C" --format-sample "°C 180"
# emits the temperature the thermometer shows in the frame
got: °C 28
